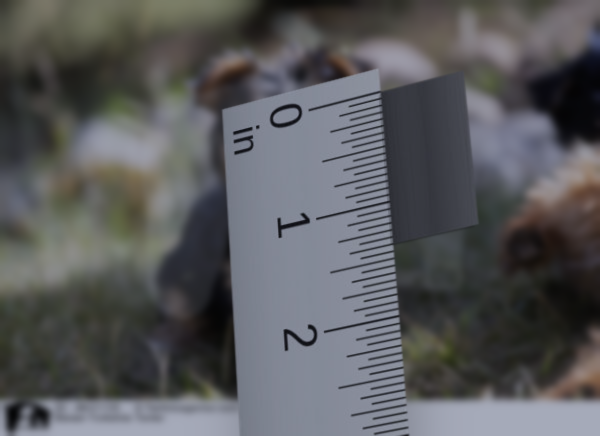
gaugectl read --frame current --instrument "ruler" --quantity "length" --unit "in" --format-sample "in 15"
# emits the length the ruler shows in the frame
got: in 1.375
